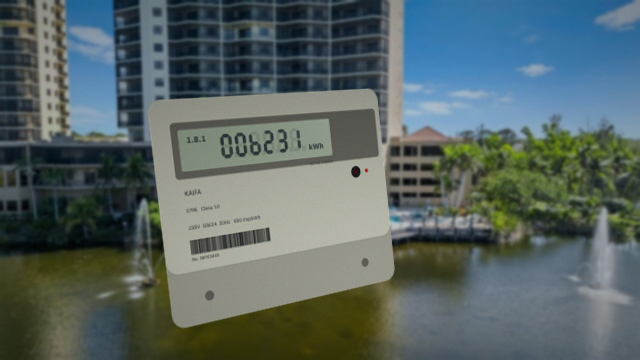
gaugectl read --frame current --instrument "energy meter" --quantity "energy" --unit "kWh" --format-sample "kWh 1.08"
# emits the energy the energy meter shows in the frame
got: kWh 6231
